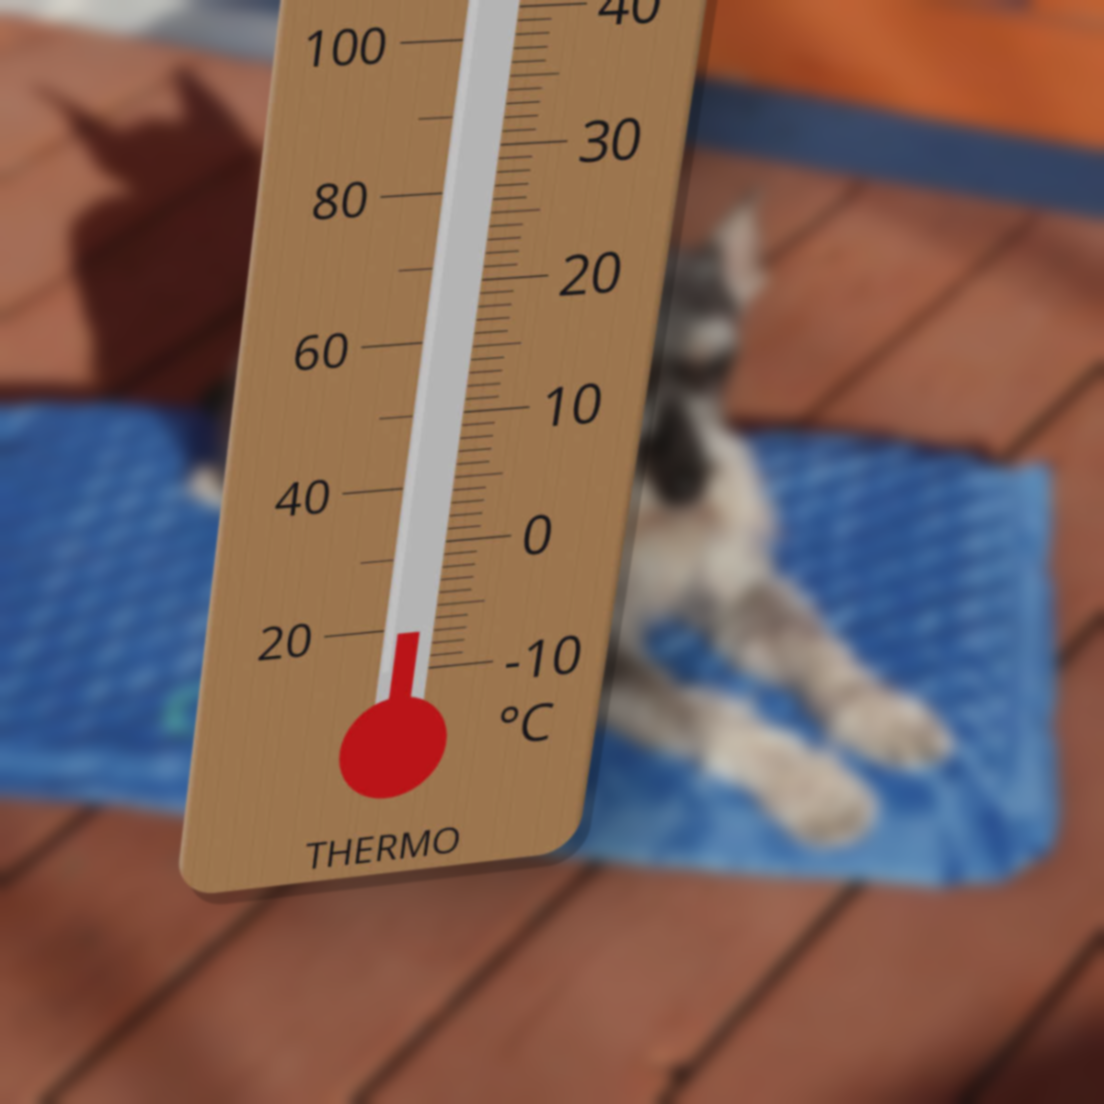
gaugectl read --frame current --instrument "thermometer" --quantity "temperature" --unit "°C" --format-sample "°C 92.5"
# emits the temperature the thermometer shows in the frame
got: °C -7
